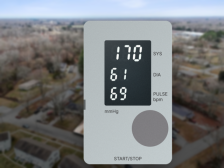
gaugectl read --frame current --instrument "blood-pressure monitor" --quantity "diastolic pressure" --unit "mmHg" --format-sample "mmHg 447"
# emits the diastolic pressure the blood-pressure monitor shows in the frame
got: mmHg 61
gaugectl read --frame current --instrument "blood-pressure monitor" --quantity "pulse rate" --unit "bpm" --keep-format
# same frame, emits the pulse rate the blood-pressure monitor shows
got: bpm 69
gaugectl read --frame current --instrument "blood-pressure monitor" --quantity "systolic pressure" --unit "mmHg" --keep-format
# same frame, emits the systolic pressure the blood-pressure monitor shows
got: mmHg 170
